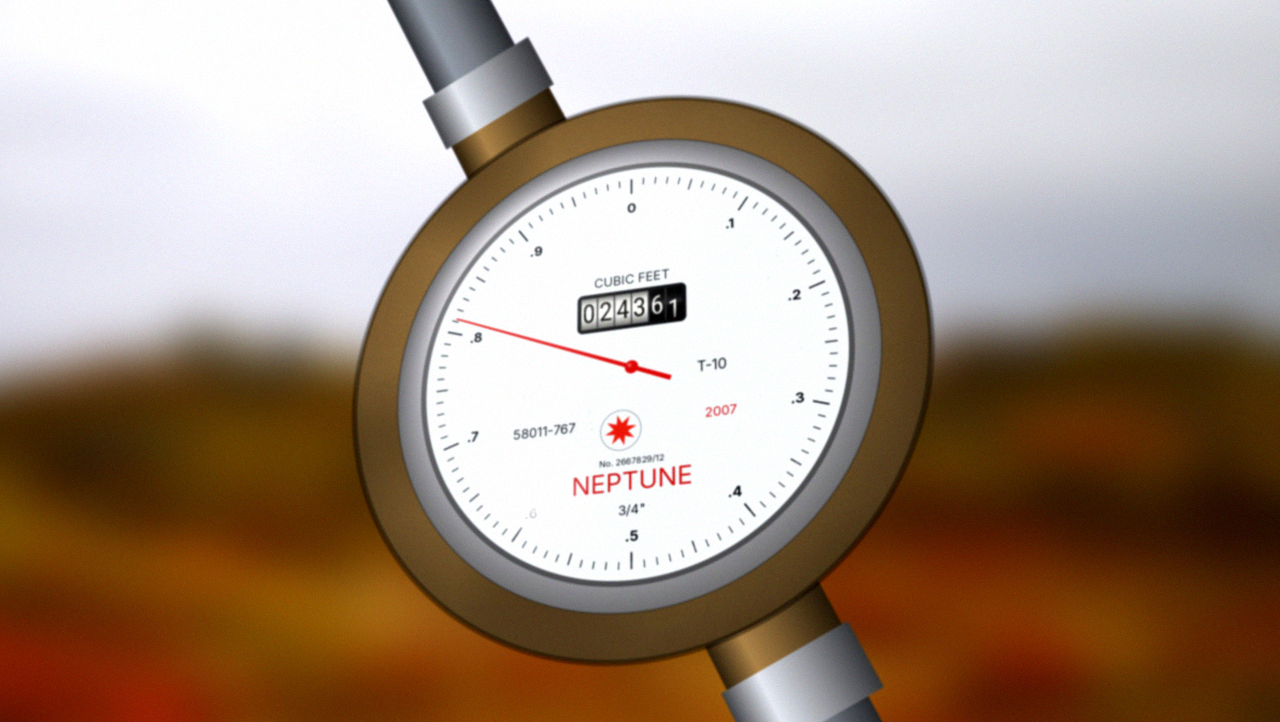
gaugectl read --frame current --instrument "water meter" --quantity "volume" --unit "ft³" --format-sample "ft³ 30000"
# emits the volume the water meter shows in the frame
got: ft³ 24360.81
